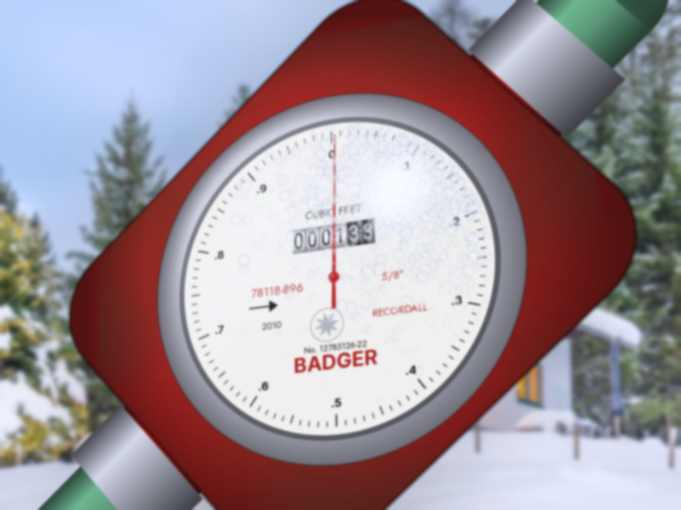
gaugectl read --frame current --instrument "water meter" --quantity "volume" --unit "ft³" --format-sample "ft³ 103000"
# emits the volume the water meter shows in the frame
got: ft³ 133.00
